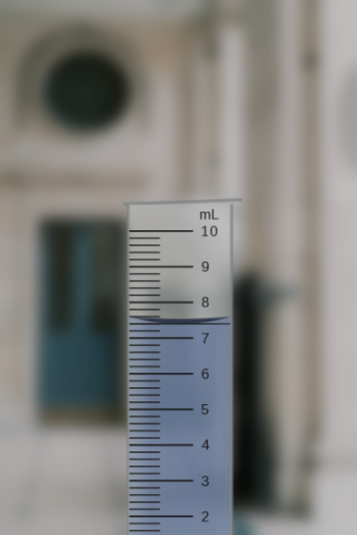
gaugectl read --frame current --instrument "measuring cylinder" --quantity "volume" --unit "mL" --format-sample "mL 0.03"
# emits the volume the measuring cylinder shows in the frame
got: mL 7.4
